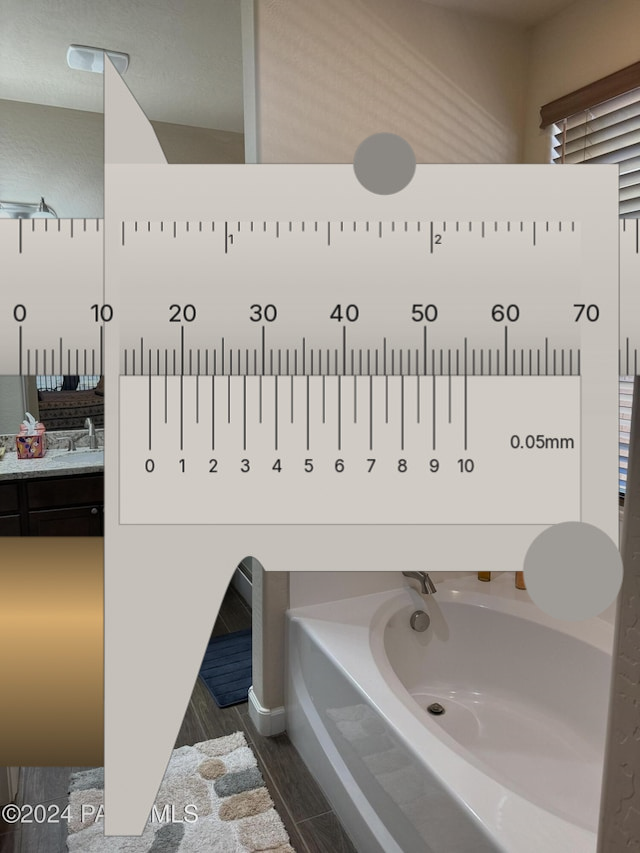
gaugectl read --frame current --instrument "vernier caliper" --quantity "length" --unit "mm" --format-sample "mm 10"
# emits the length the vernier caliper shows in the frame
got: mm 16.0
